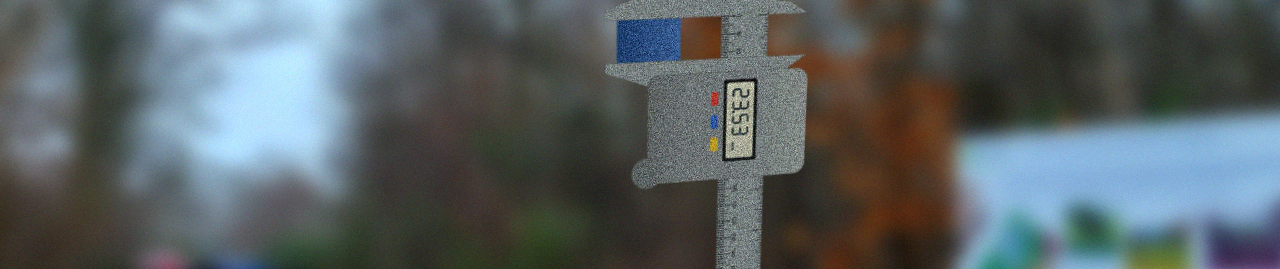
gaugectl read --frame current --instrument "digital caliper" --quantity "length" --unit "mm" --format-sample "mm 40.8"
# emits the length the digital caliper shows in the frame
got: mm 23.53
